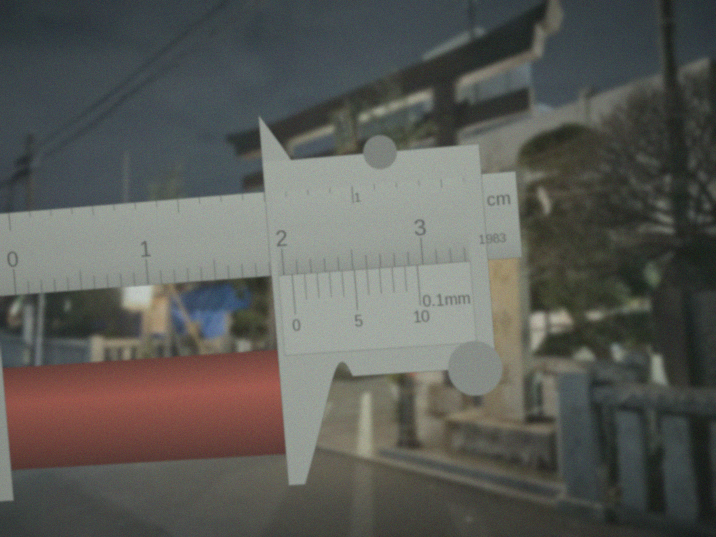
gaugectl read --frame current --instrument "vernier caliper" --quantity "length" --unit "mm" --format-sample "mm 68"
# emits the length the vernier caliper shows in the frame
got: mm 20.6
